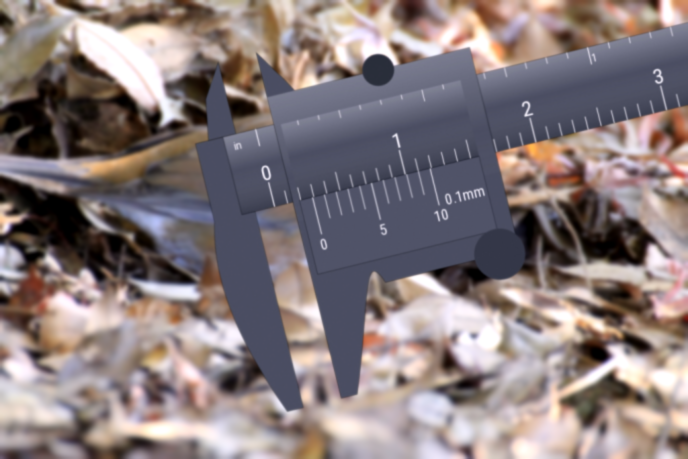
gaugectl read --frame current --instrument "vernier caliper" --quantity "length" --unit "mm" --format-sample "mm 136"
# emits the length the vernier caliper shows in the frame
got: mm 2.9
